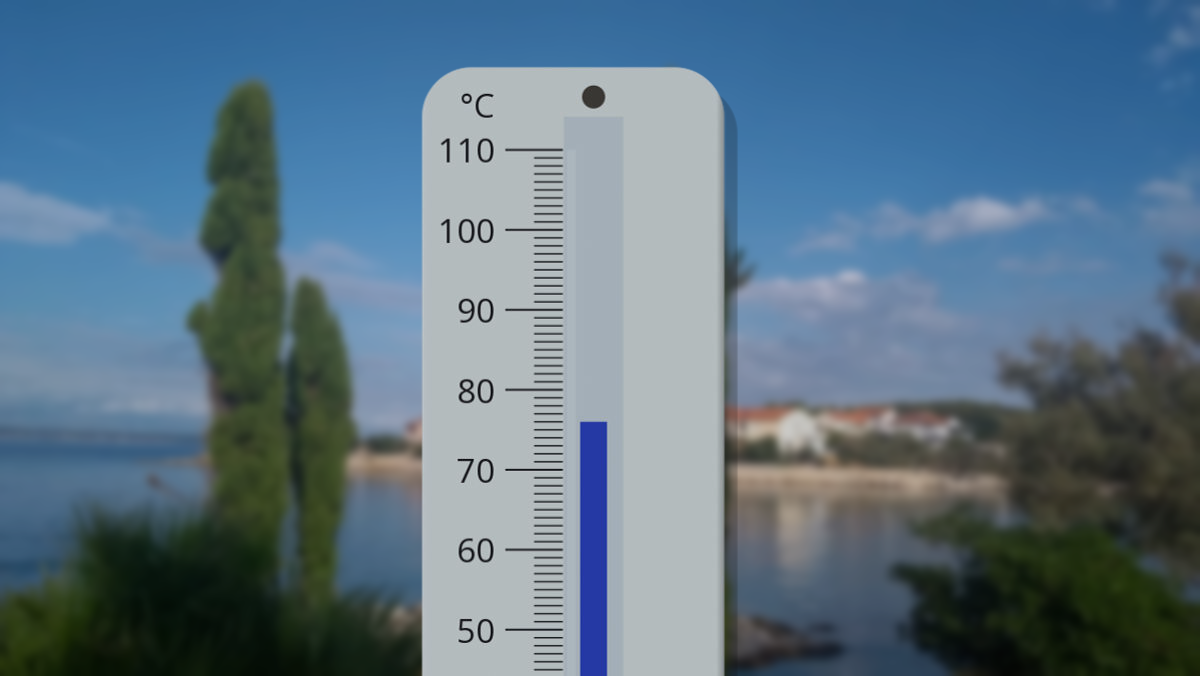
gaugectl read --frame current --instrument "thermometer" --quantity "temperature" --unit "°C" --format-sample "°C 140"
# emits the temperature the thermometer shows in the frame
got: °C 76
